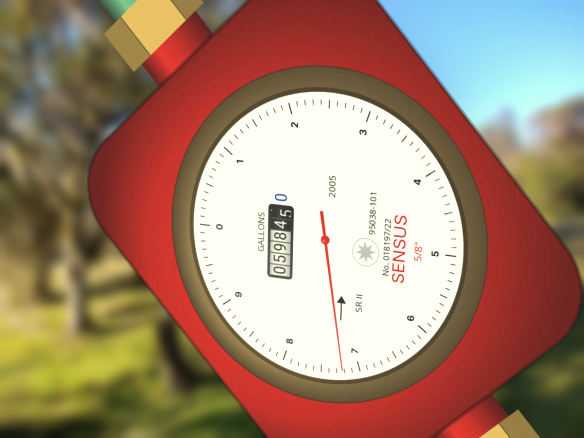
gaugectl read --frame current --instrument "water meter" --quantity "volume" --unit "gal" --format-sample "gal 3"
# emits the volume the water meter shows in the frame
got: gal 598447.2
